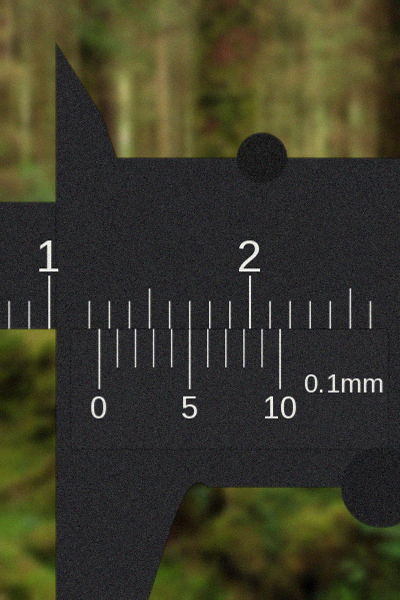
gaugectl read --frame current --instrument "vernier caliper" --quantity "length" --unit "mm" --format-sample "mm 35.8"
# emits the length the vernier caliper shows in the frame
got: mm 12.5
